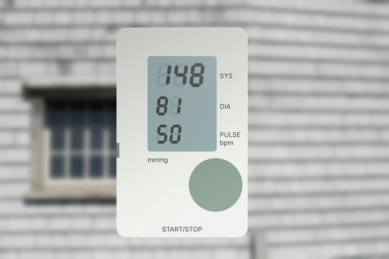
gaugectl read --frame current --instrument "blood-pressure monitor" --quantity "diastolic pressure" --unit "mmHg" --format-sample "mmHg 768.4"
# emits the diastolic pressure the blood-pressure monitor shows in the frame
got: mmHg 81
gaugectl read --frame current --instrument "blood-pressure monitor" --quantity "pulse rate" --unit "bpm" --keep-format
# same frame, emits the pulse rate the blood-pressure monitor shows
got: bpm 50
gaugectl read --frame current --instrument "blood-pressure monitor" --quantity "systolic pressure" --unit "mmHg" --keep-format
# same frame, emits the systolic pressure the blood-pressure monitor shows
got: mmHg 148
